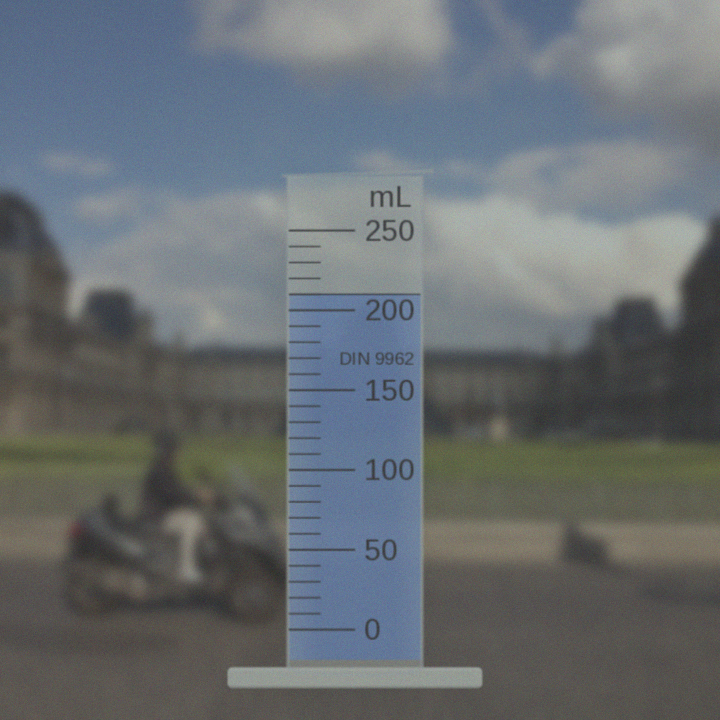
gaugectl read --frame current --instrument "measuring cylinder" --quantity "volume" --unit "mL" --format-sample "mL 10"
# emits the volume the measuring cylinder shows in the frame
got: mL 210
